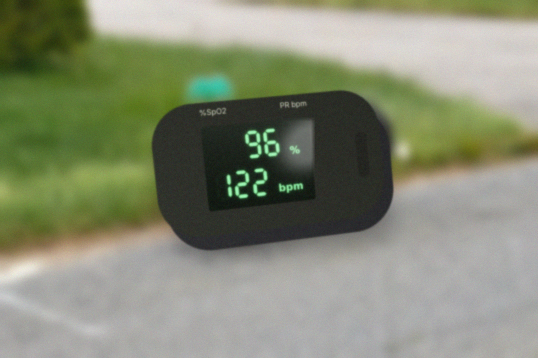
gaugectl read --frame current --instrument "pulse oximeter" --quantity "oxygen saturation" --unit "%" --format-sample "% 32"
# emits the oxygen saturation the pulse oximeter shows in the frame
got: % 96
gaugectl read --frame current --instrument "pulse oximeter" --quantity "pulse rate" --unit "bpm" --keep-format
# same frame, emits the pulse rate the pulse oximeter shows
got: bpm 122
